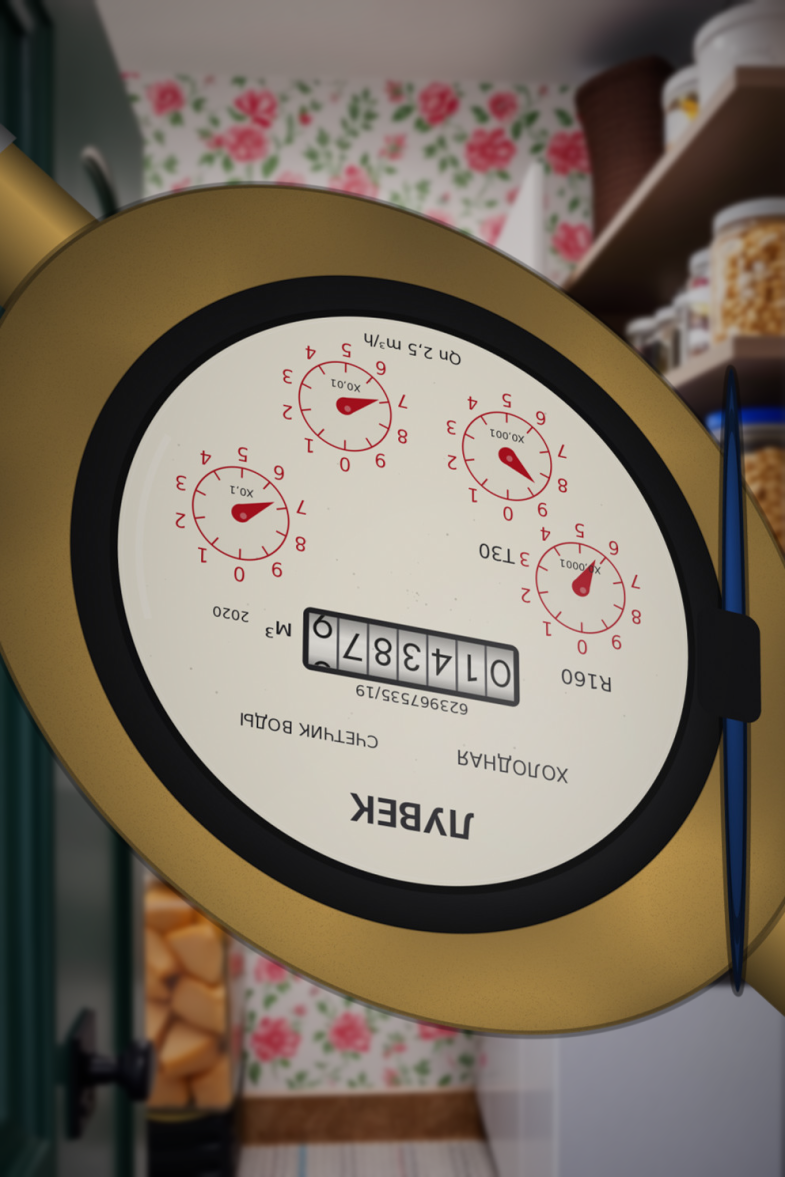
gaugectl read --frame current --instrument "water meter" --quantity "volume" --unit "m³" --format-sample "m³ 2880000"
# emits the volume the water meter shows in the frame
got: m³ 143878.6685
